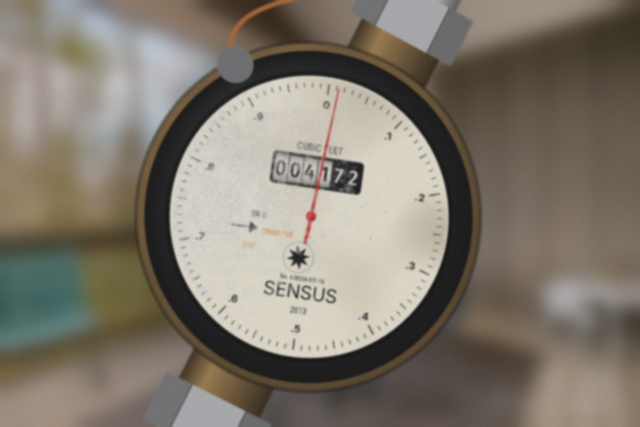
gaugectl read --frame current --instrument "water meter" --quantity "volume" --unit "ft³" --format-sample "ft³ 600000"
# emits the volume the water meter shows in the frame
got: ft³ 4172.01
